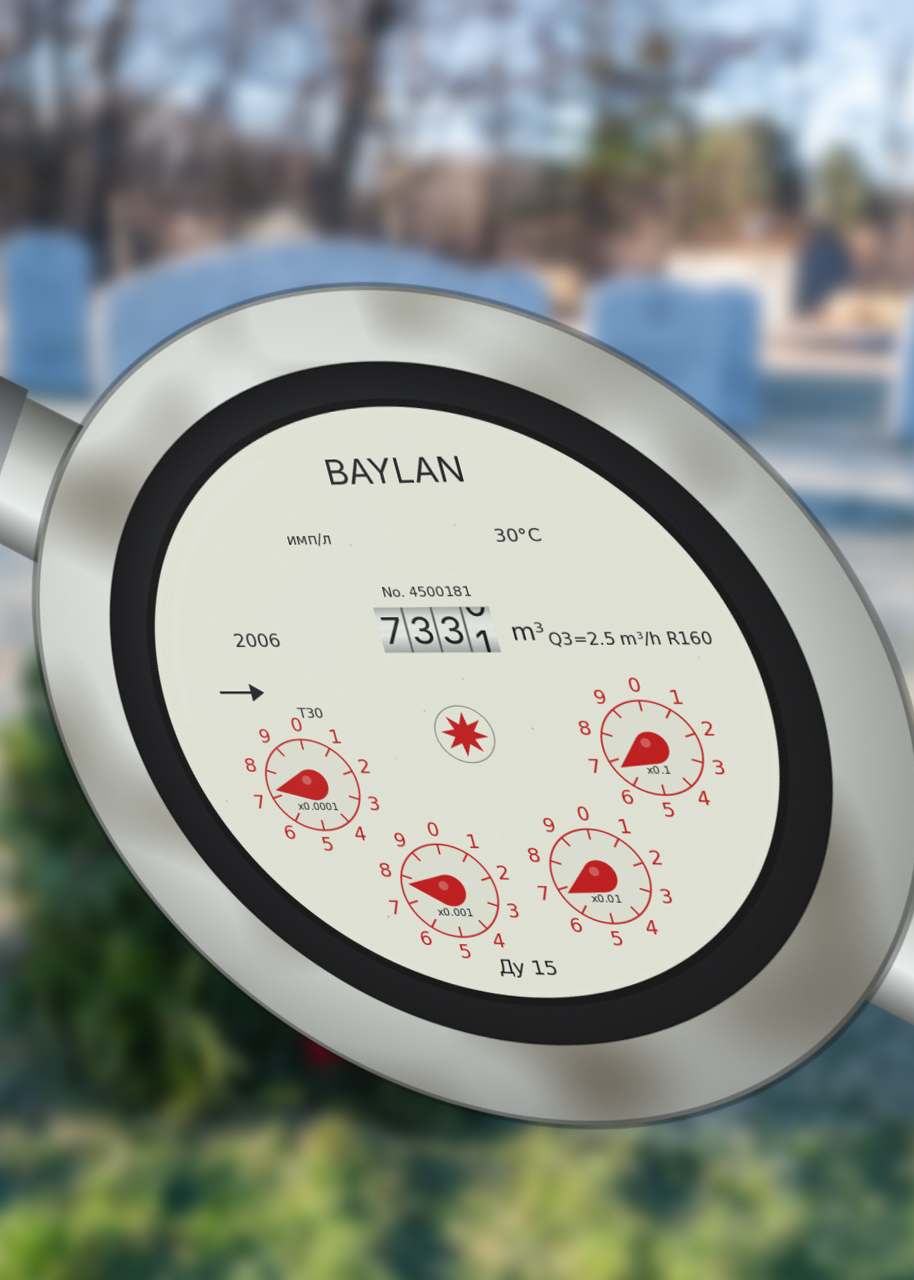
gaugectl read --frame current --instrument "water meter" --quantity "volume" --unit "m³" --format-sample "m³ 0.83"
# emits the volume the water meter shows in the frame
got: m³ 7330.6677
